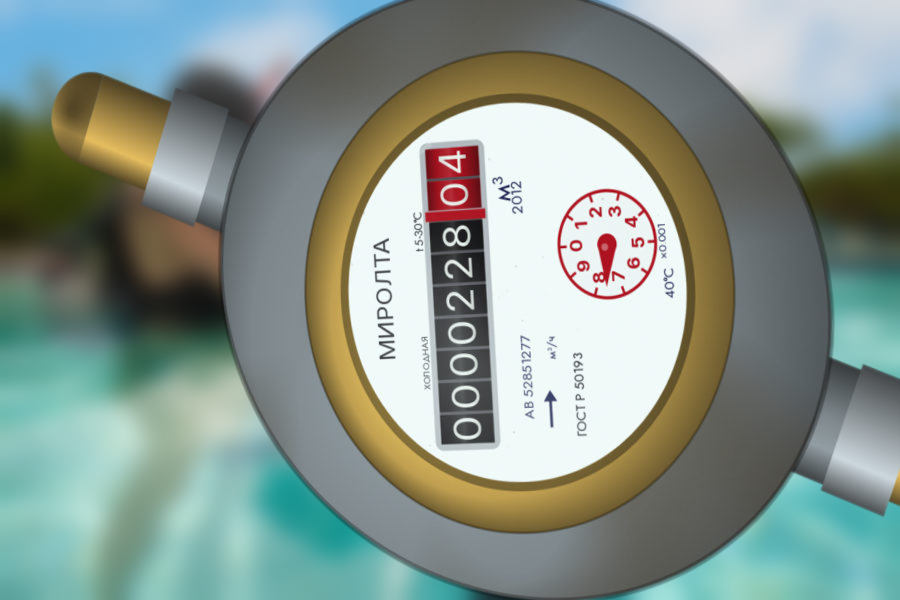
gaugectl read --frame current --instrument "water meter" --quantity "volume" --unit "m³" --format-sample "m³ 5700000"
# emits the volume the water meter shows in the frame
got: m³ 228.047
